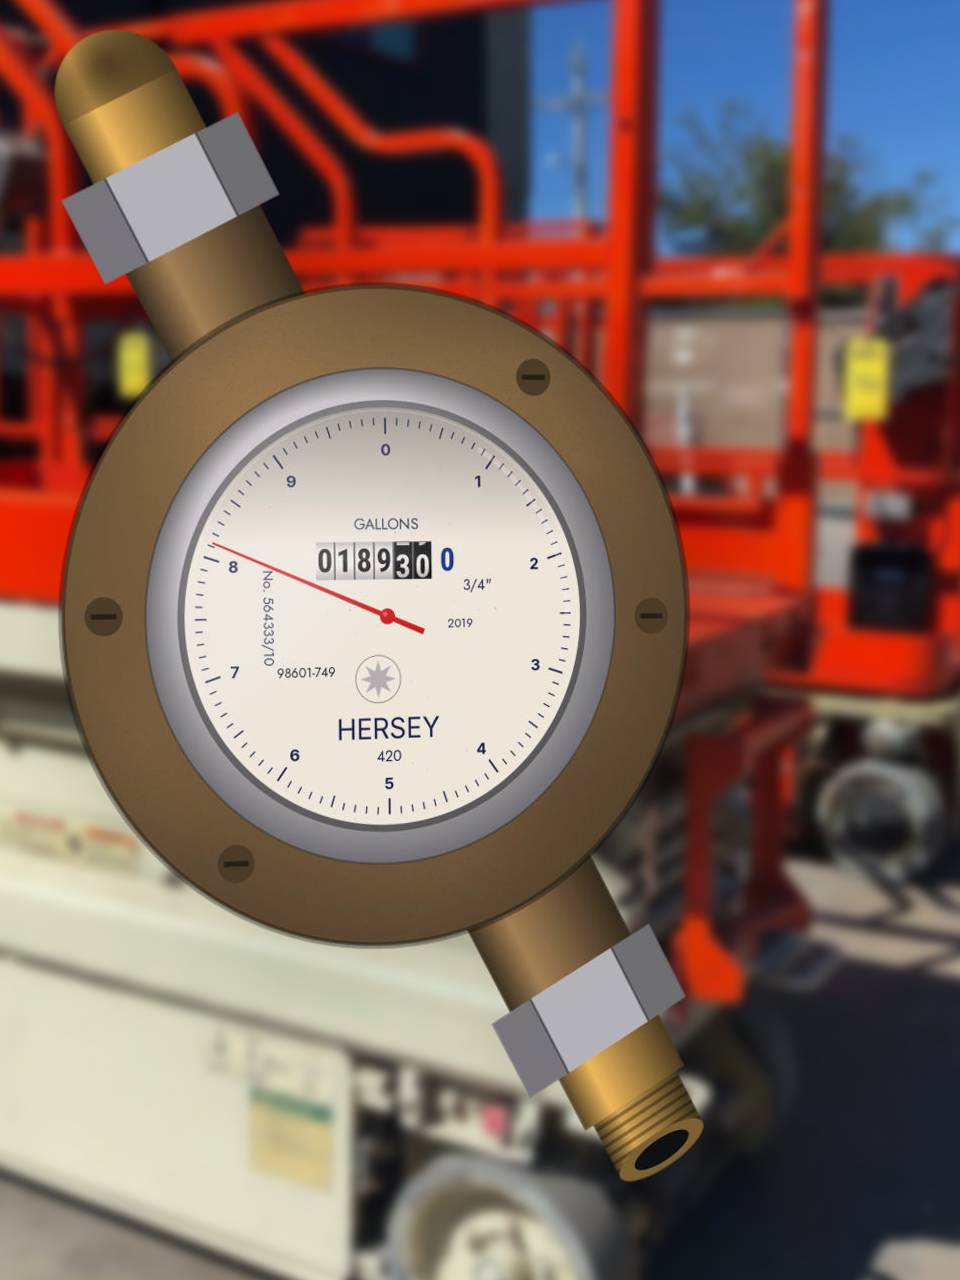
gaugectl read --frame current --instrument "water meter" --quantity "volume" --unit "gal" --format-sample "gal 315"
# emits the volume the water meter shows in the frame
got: gal 189298.1
